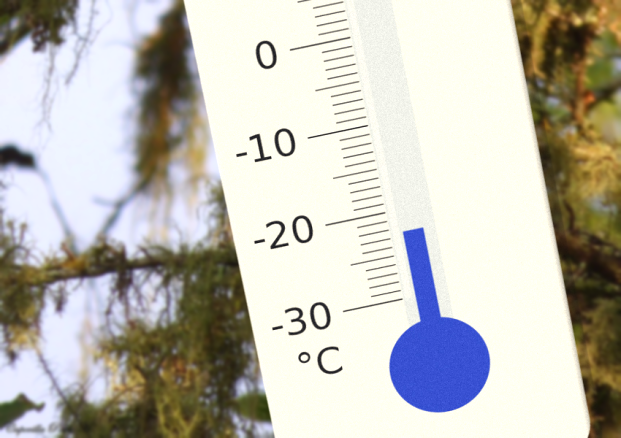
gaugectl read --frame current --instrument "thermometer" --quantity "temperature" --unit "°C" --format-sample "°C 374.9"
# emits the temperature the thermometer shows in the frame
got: °C -22.5
